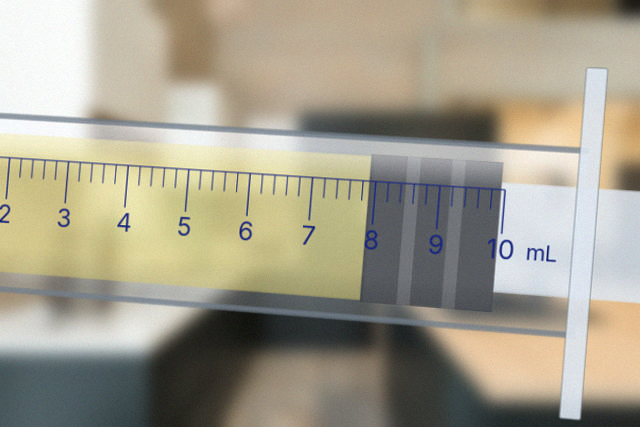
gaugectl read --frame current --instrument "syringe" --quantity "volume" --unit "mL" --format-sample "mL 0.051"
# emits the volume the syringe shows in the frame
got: mL 7.9
